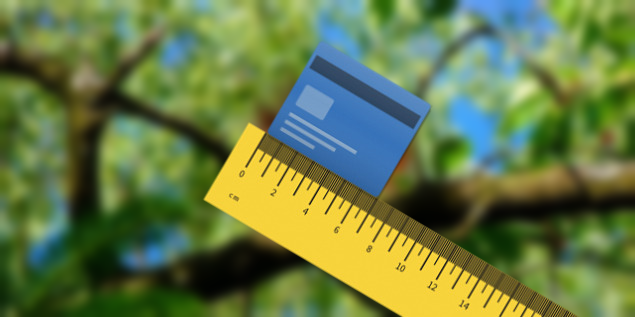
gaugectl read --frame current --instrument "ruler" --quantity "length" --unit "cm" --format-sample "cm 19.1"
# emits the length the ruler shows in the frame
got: cm 7
